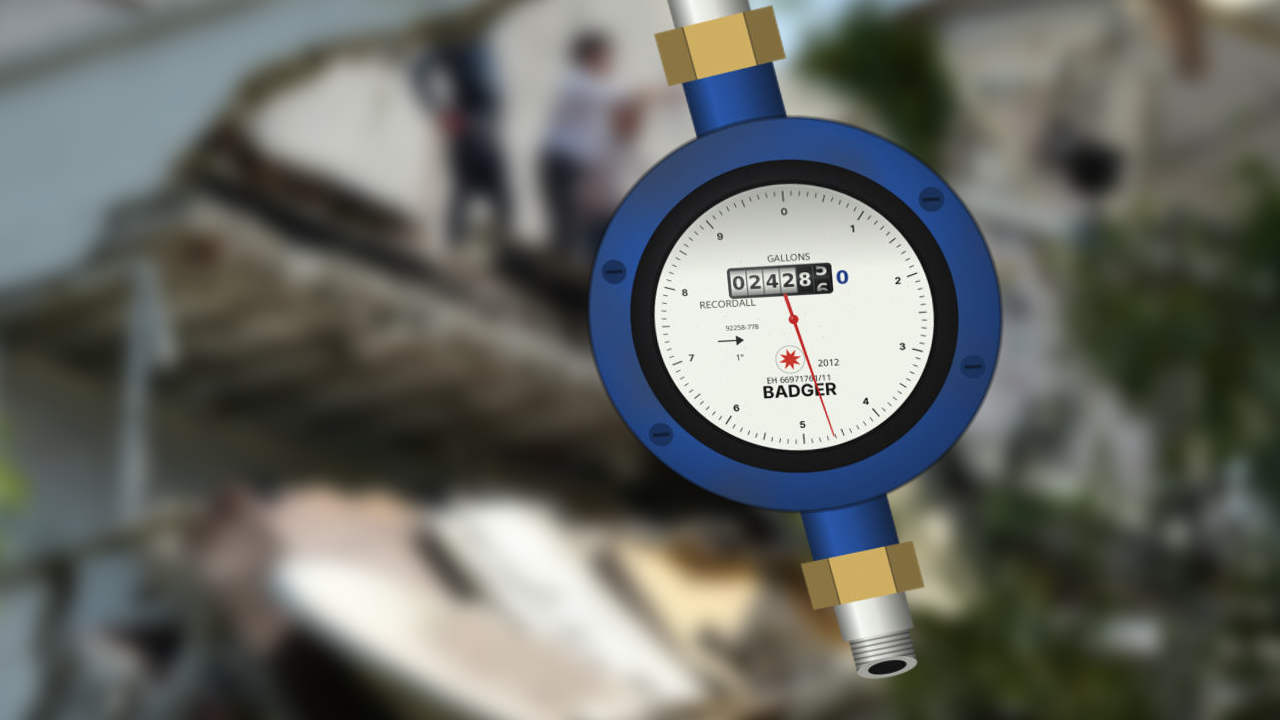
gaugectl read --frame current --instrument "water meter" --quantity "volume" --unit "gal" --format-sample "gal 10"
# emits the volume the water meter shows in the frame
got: gal 242854.6
